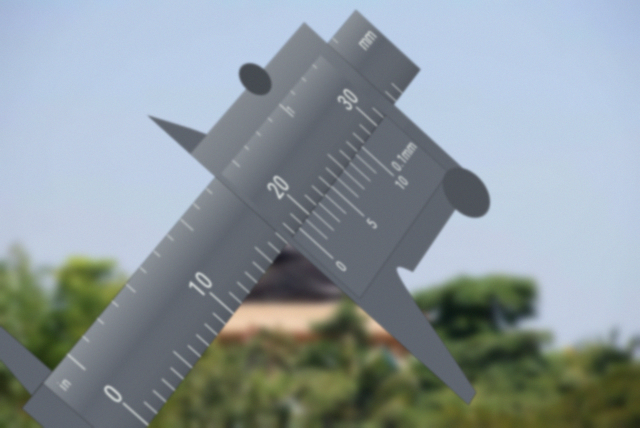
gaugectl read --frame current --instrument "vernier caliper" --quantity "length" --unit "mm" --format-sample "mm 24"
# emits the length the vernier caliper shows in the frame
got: mm 18.6
